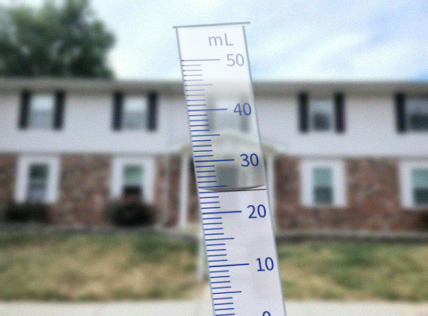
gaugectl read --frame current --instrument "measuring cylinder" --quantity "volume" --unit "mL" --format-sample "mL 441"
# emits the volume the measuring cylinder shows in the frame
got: mL 24
